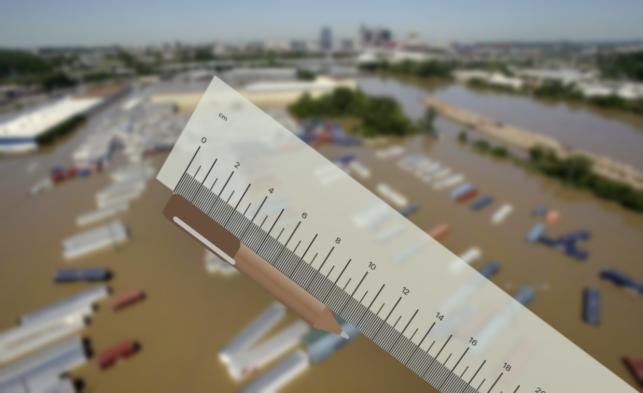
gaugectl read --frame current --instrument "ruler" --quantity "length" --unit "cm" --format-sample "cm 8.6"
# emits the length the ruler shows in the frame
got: cm 11
